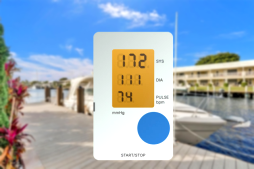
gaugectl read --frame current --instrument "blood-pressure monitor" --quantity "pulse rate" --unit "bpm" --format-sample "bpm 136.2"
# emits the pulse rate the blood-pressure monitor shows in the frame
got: bpm 74
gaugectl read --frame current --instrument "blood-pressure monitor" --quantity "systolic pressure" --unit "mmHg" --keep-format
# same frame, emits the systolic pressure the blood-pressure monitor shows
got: mmHg 172
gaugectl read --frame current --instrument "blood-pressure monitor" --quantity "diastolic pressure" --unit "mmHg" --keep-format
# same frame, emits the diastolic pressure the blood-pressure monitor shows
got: mmHg 111
